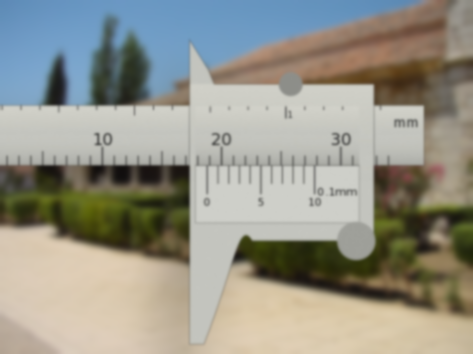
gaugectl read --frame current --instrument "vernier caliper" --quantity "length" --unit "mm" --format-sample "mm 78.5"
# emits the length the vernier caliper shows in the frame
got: mm 18.8
